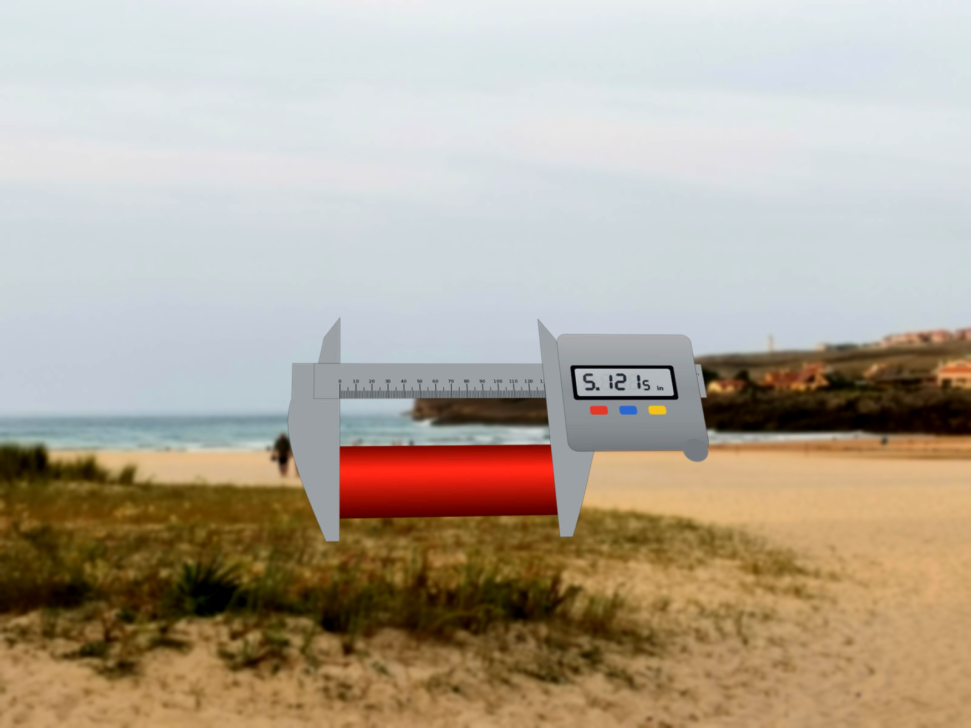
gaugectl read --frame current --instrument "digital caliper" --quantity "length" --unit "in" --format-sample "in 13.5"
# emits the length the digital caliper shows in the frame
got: in 5.1215
